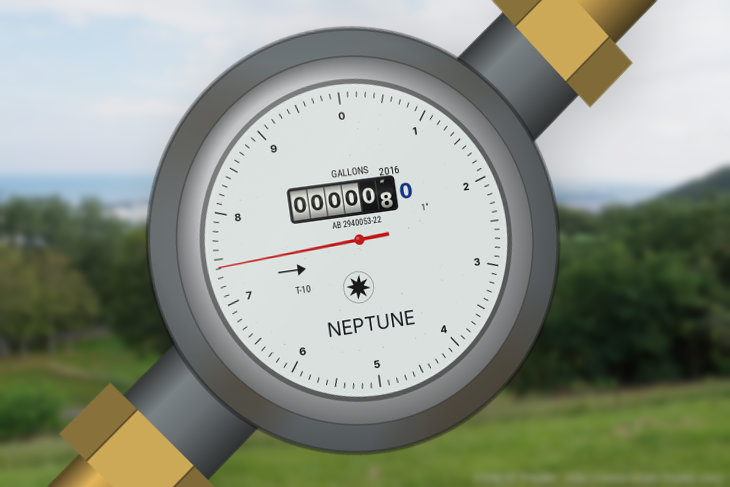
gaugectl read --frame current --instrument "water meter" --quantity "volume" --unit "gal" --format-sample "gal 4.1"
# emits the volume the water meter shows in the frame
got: gal 77.4
